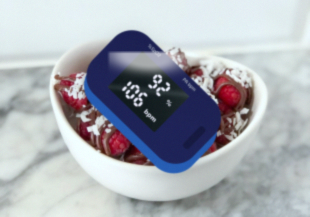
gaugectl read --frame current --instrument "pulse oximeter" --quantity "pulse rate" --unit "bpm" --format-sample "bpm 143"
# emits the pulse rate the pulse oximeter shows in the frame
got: bpm 106
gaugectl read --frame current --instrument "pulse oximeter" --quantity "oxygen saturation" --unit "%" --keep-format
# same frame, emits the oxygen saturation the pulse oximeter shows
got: % 92
